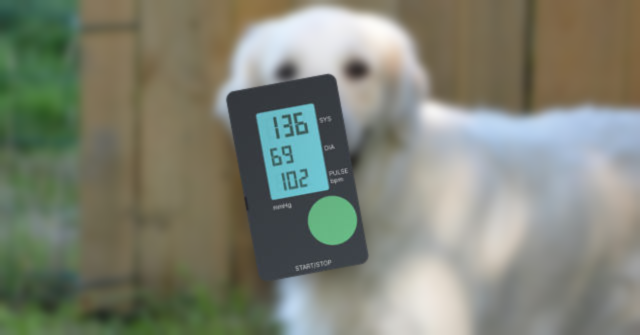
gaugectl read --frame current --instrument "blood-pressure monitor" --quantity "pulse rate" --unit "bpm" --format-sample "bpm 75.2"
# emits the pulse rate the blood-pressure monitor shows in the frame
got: bpm 102
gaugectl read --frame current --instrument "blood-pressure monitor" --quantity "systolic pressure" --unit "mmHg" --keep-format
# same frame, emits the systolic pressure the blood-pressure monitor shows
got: mmHg 136
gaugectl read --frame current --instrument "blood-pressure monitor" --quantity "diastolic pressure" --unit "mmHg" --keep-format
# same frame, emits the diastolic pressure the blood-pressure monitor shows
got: mmHg 69
